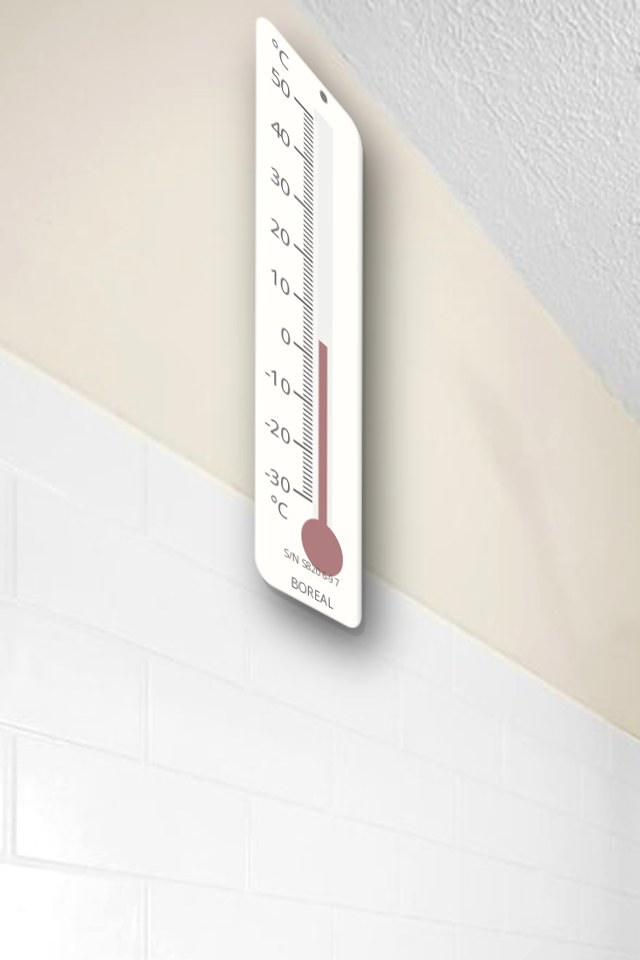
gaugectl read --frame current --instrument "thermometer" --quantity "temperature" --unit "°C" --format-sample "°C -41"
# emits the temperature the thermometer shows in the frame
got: °C 5
